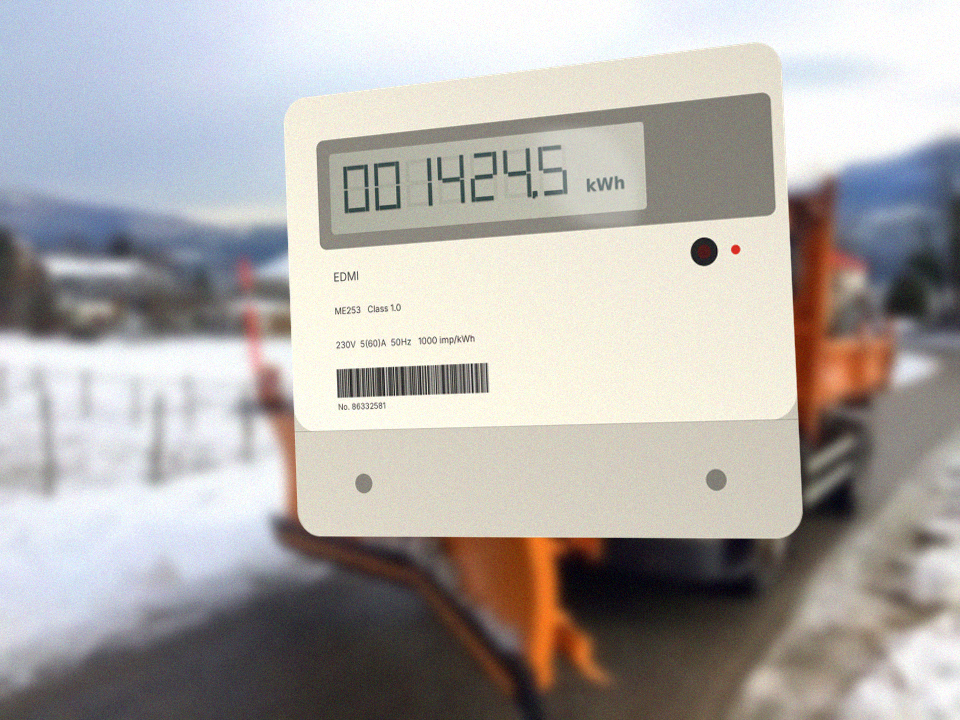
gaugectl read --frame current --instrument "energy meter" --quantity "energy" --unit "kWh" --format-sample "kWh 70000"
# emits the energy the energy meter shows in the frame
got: kWh 1424.5
